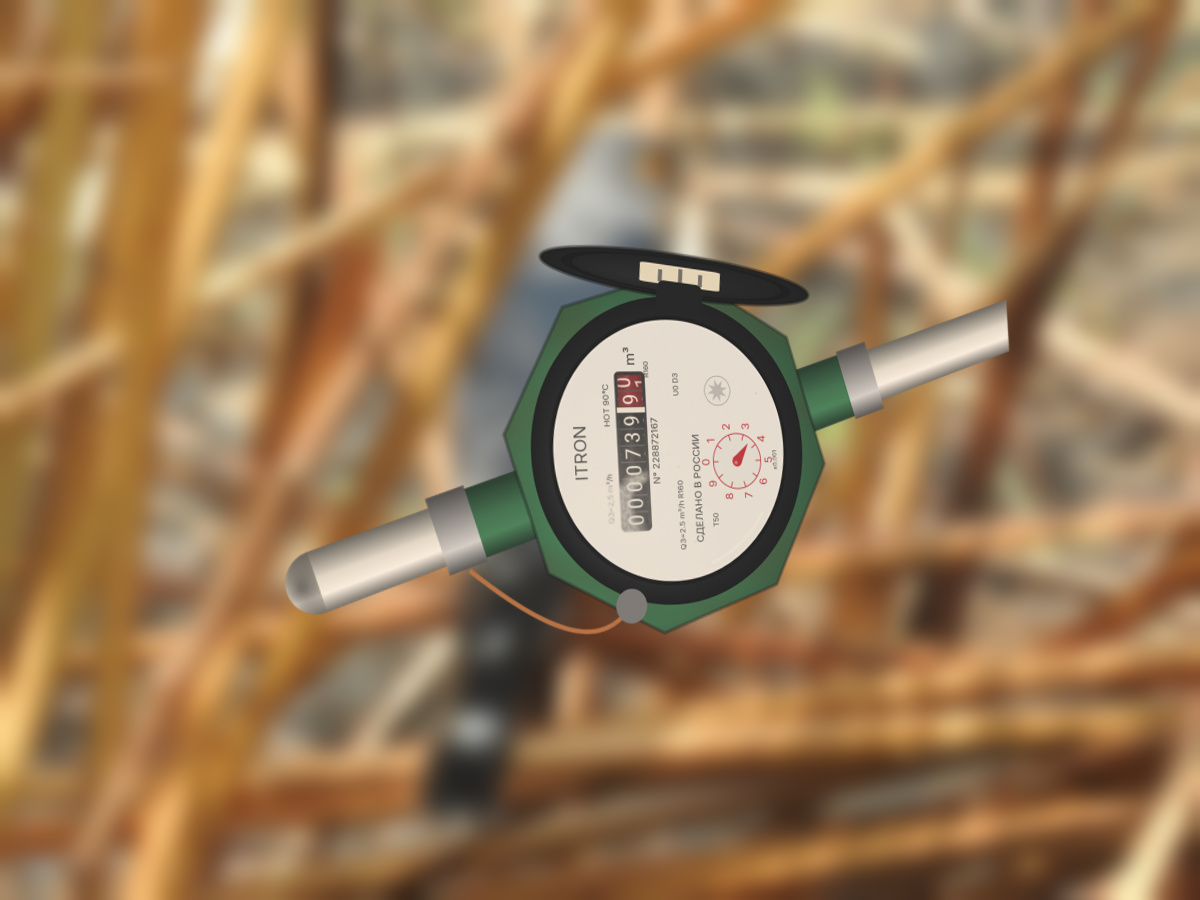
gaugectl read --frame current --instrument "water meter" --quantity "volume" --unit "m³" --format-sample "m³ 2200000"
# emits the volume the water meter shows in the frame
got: m³ 739.903
